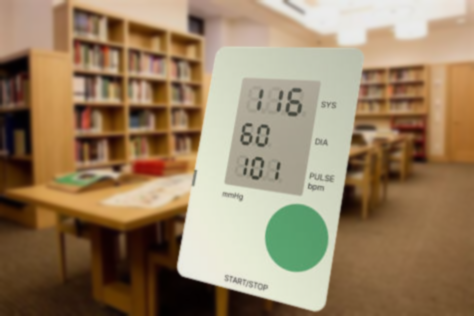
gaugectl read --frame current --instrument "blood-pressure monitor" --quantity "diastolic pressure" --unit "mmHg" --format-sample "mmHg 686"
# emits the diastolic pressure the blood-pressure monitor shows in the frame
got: mmHg 60
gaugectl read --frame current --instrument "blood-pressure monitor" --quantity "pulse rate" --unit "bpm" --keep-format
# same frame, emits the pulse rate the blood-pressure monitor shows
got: bpm 101
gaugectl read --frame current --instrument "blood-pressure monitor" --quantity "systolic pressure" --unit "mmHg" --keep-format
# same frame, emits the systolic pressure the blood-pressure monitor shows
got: mmHg 116
